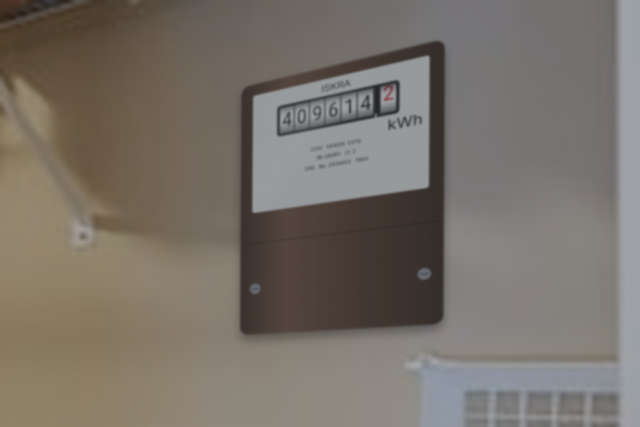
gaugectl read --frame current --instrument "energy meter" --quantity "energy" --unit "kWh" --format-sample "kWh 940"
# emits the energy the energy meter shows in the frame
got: kWh 409614.2
